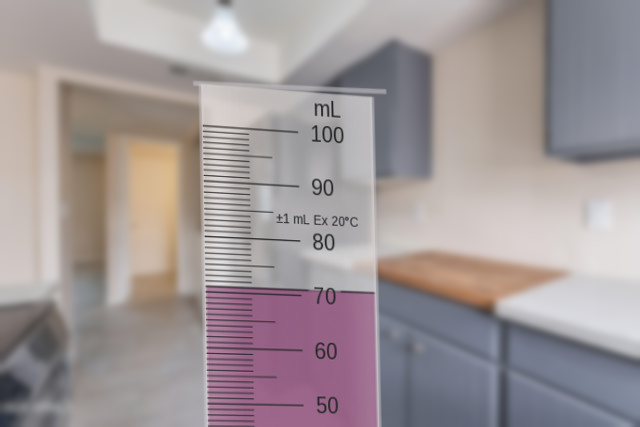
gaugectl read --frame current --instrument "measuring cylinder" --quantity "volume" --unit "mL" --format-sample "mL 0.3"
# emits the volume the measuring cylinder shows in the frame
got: mL 71
